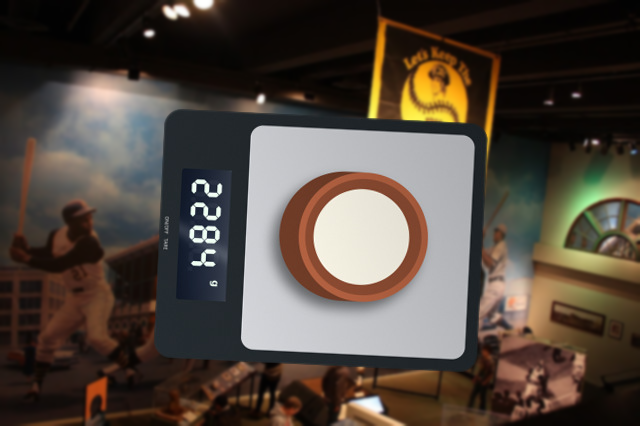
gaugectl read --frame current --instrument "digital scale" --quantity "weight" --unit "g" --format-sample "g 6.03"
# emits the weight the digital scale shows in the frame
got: g 2284
